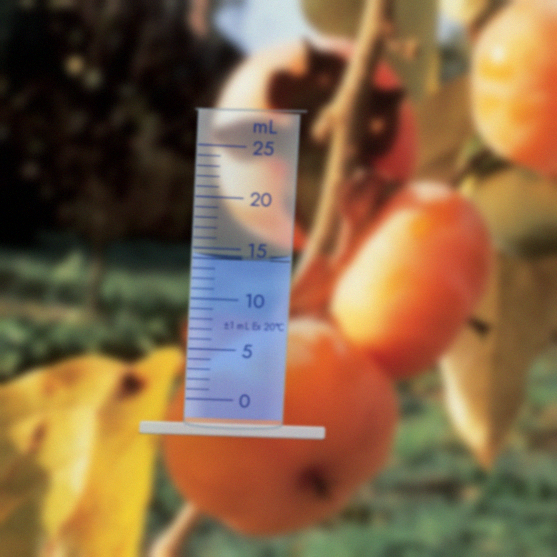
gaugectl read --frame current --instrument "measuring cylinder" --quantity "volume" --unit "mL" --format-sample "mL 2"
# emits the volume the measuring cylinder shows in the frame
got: mL 14
